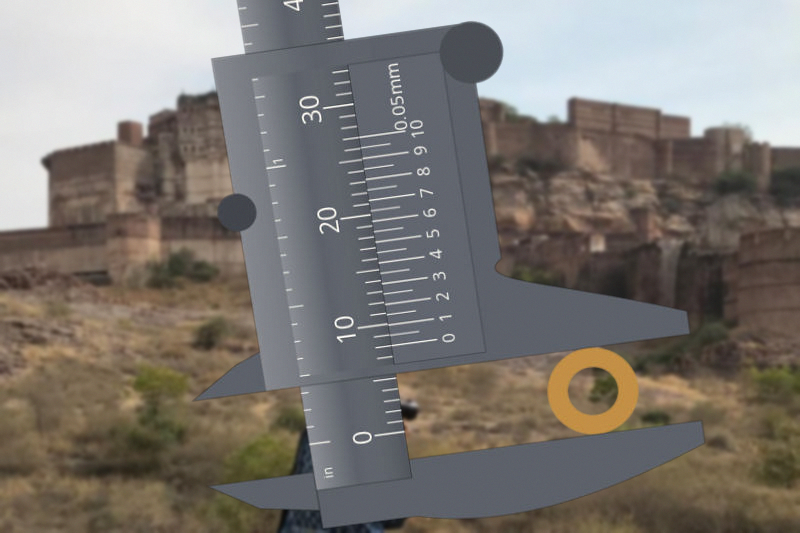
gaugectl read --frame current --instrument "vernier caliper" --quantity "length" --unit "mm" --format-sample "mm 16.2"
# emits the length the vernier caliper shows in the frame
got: mm 8.0
